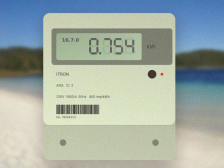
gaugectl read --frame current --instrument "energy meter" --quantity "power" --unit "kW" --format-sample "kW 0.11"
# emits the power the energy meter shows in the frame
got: kW 0.754
